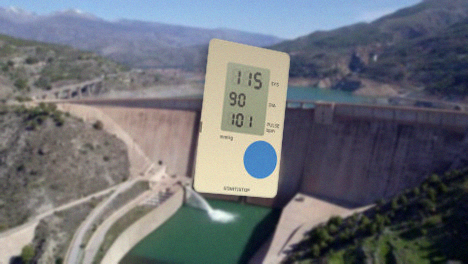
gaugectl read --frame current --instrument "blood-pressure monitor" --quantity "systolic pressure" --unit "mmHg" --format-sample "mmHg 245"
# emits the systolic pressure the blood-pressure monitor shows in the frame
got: mmHg 115
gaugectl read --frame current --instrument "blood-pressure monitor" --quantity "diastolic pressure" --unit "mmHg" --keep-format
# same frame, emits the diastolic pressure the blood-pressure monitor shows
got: mmHg 90
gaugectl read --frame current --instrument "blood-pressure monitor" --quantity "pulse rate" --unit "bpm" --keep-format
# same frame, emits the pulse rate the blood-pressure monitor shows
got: bpm 101
